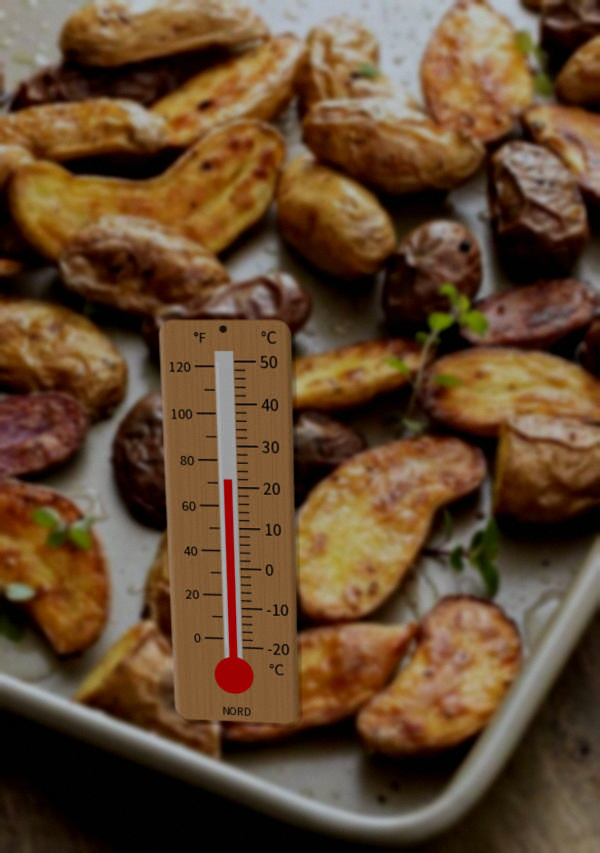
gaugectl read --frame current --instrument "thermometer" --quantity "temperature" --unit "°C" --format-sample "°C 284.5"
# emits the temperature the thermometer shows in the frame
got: °C 22
